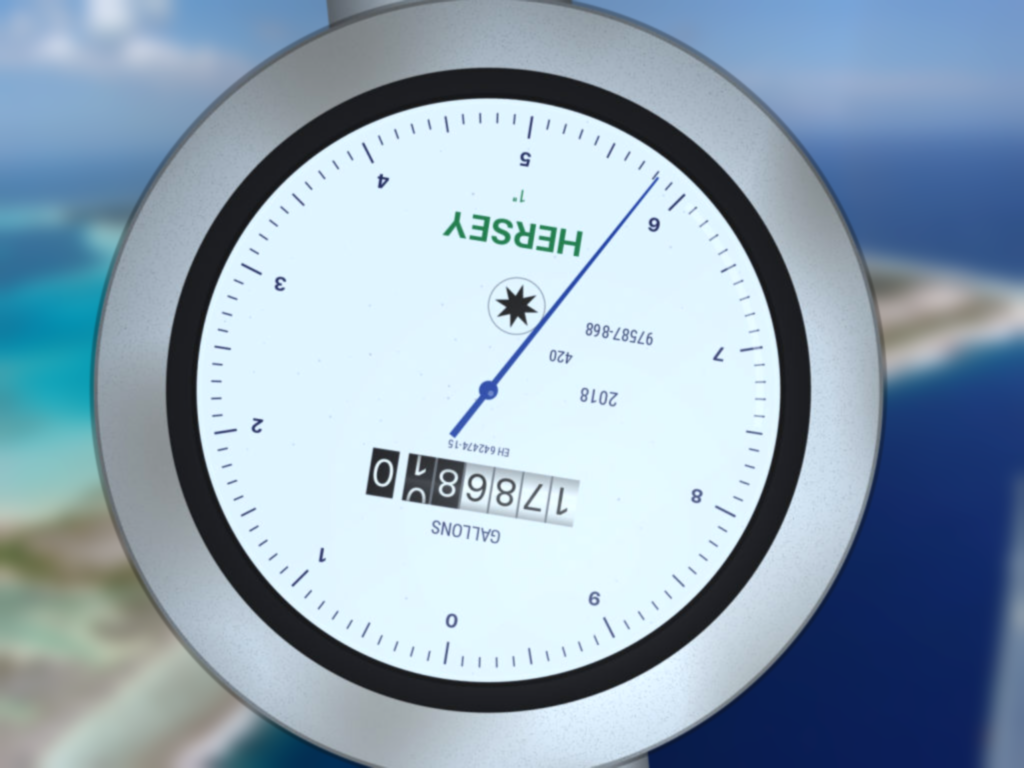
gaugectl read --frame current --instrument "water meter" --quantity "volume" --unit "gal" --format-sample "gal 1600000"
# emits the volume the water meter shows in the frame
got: gal 1786805.8
